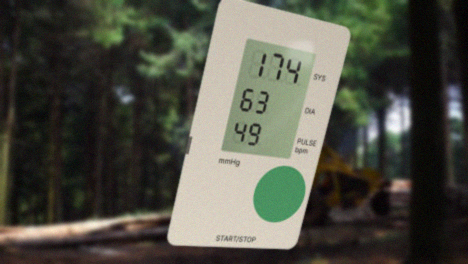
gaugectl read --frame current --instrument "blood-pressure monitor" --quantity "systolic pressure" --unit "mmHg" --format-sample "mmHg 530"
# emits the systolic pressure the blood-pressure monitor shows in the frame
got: mmHg 174
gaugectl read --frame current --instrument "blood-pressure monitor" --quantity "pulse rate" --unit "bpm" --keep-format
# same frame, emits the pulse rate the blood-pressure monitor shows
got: bpm 49
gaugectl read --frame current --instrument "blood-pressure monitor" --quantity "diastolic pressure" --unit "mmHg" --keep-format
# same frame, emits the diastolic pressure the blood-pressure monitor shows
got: mmHg 63
